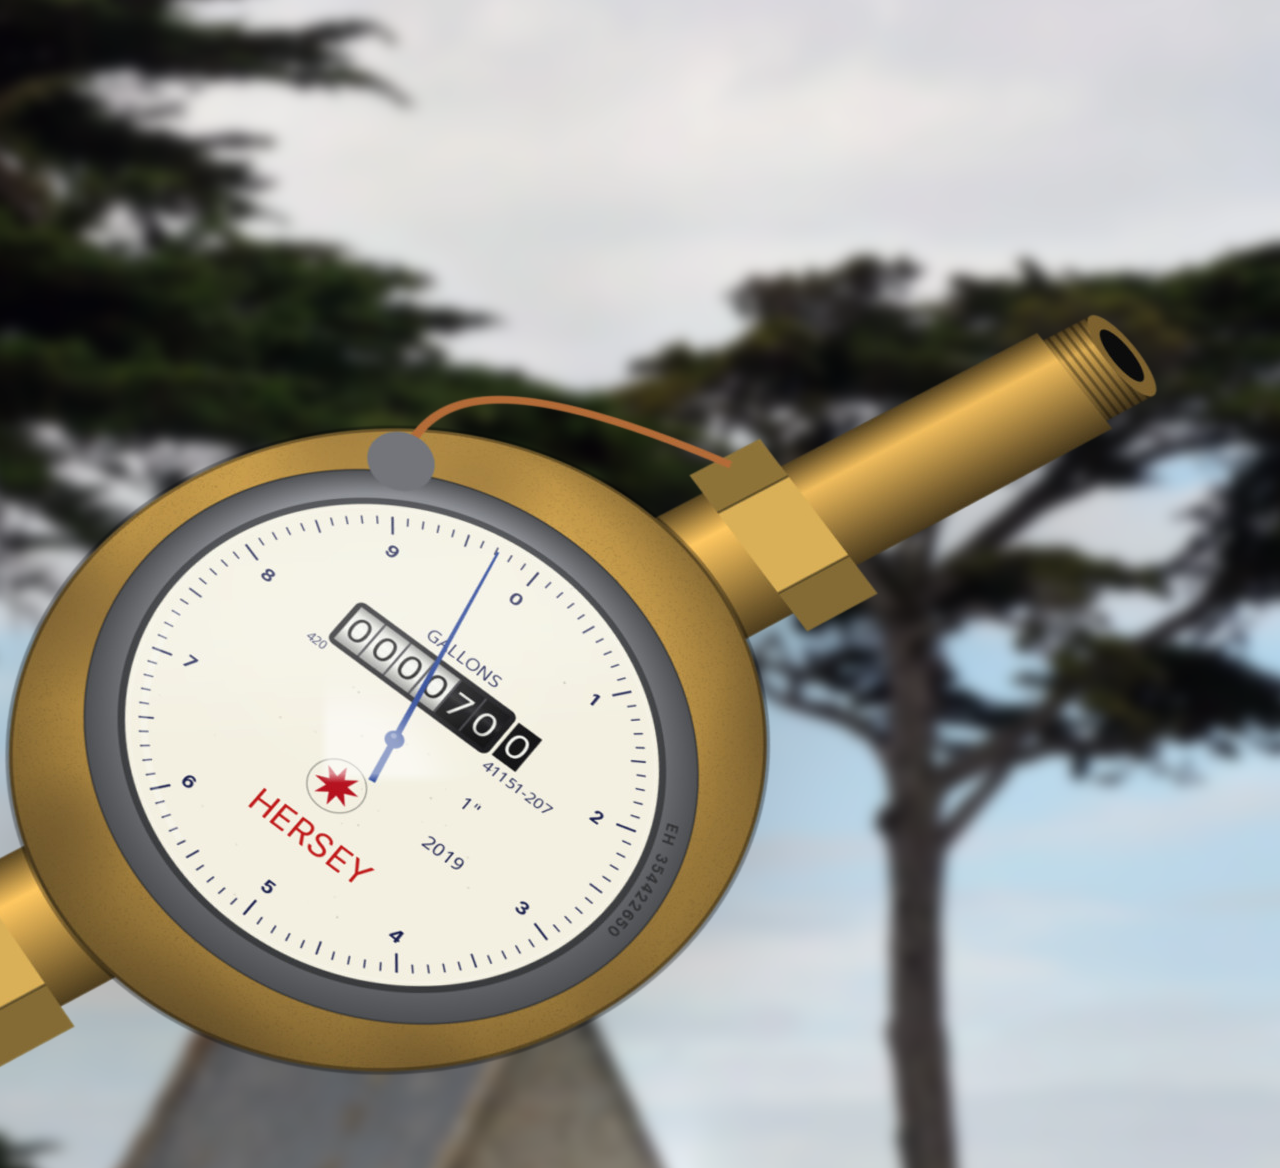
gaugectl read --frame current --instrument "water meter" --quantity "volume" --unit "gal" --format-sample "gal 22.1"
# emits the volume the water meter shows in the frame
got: gal 699.7
